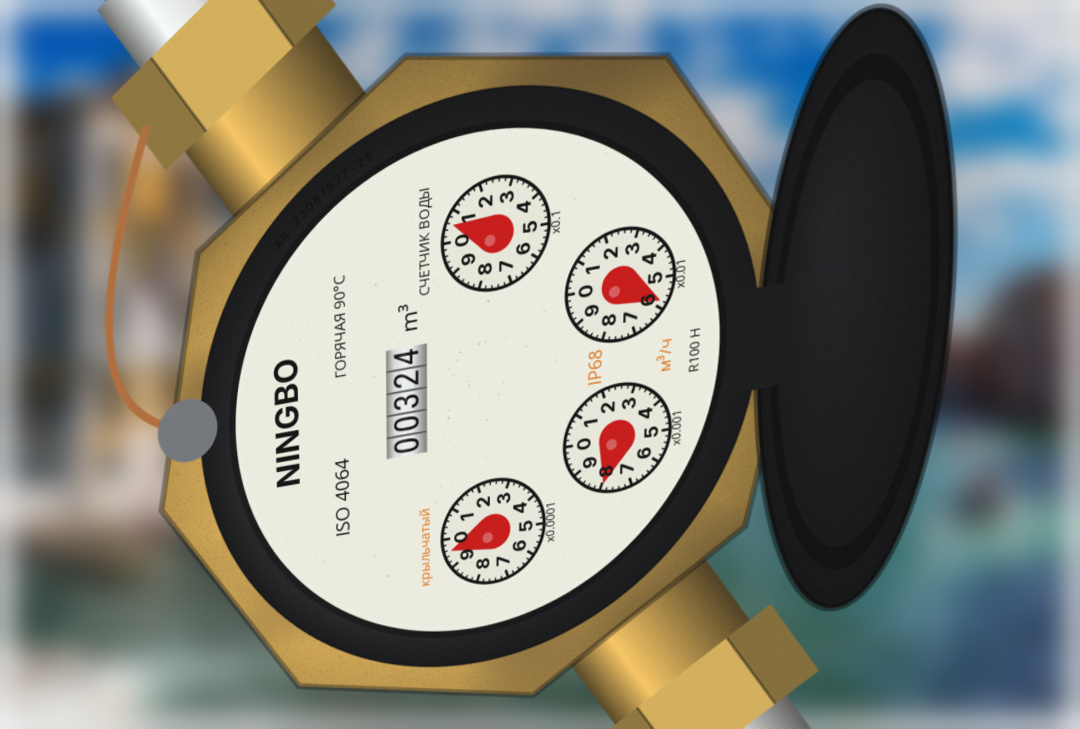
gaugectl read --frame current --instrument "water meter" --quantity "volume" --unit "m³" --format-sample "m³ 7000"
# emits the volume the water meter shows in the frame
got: m³ 324.0579
